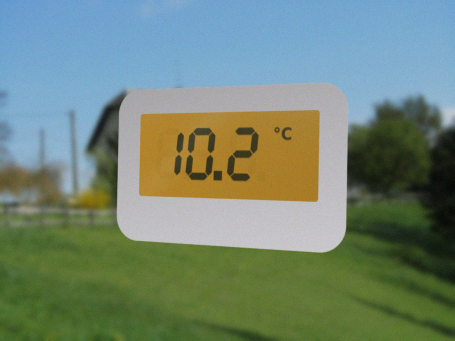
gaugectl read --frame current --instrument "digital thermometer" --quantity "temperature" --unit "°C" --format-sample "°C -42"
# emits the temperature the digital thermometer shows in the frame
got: °C 10.2
